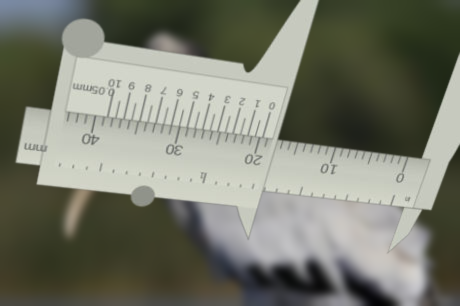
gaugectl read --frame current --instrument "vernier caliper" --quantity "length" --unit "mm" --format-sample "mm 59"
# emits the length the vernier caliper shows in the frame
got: mm 19.6
